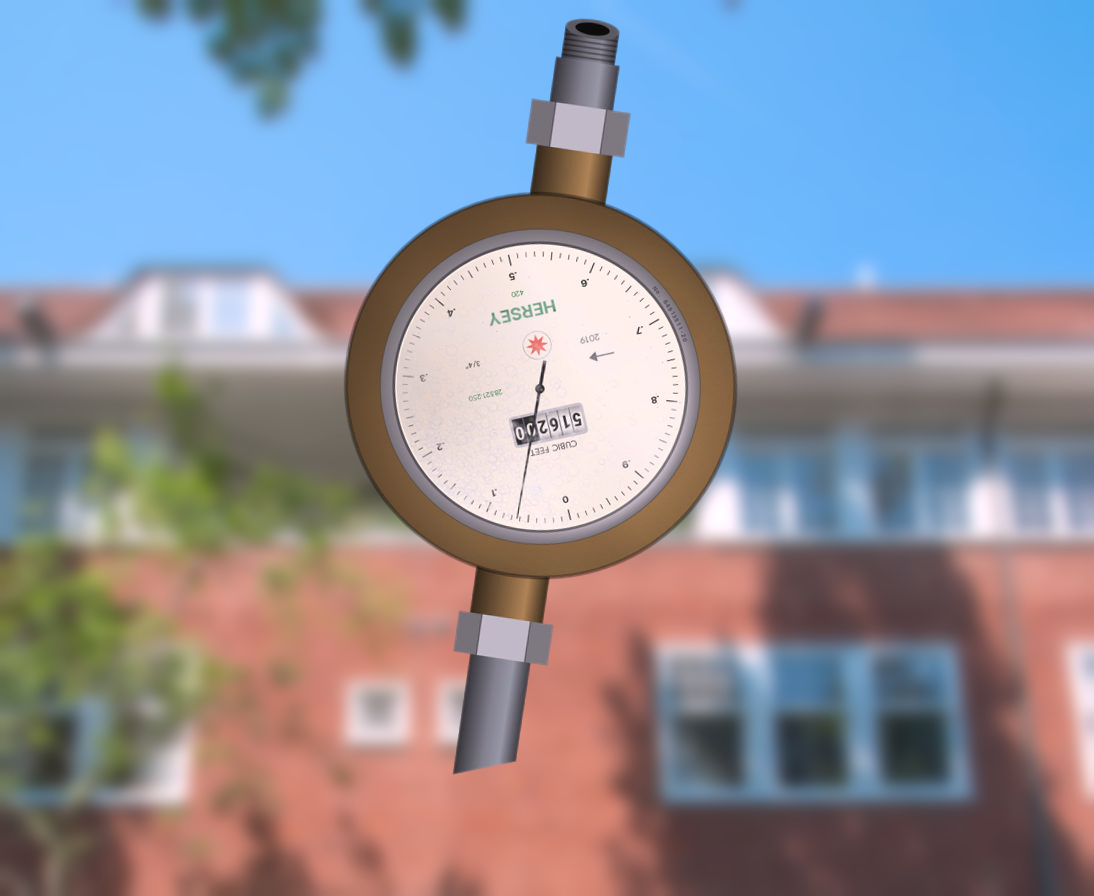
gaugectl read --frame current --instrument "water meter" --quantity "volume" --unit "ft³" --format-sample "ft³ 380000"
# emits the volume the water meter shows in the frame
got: ft³ 516200.06
